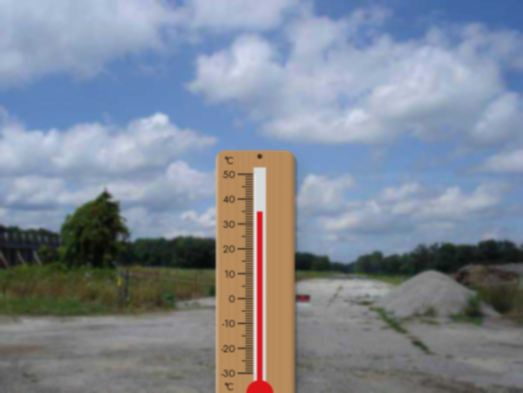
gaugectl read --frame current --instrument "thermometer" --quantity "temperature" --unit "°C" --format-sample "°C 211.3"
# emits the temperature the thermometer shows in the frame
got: °C 35
